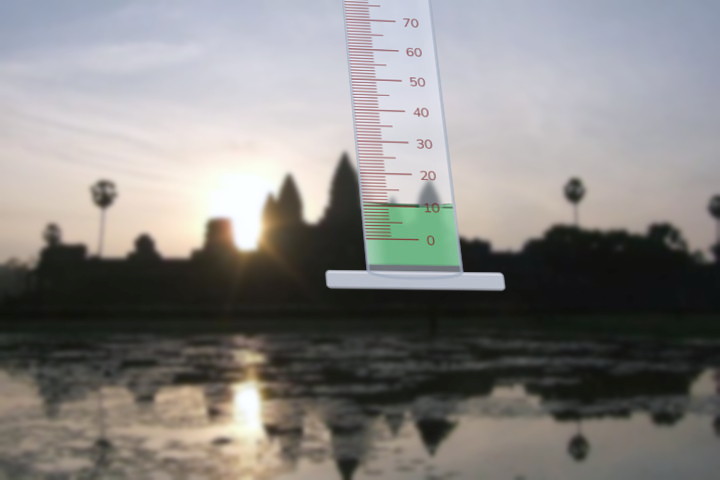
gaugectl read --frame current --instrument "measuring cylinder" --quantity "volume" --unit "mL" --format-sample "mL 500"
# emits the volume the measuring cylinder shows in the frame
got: mL 10
